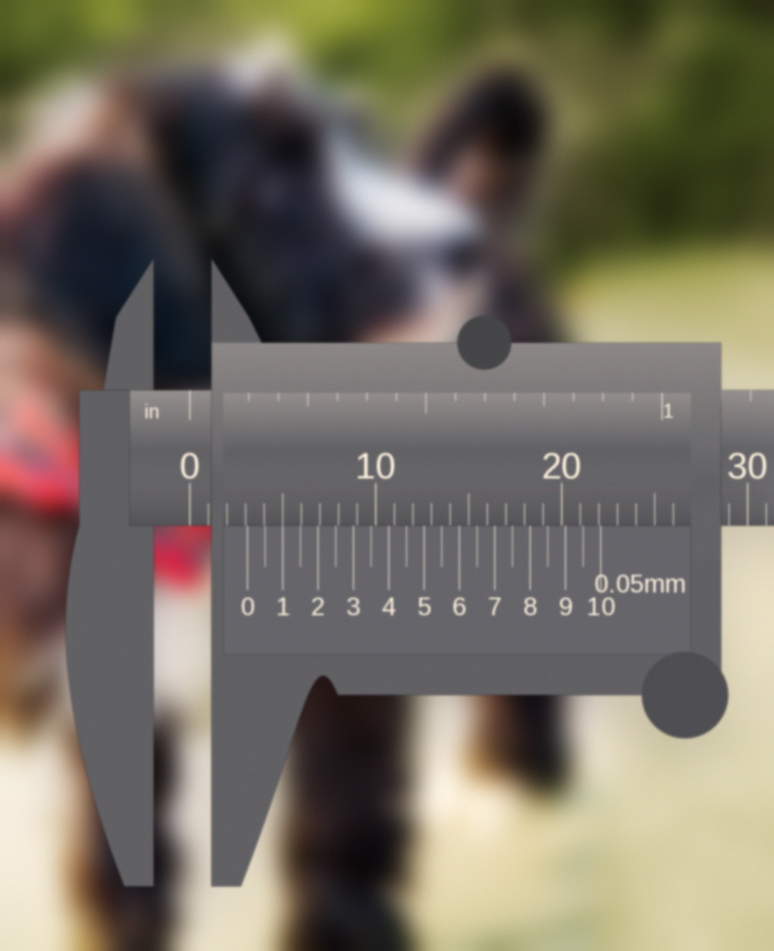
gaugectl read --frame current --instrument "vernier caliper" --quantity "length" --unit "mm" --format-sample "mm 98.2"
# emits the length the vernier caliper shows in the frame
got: mm 3.1
